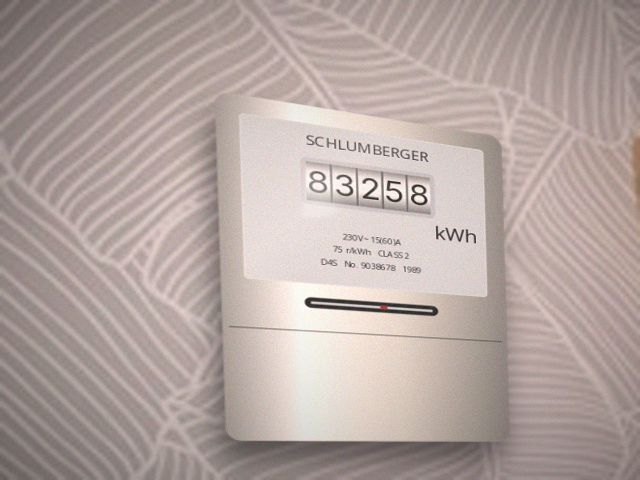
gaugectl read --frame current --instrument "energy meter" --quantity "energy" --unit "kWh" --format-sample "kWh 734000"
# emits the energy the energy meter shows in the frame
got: kWh 83258
